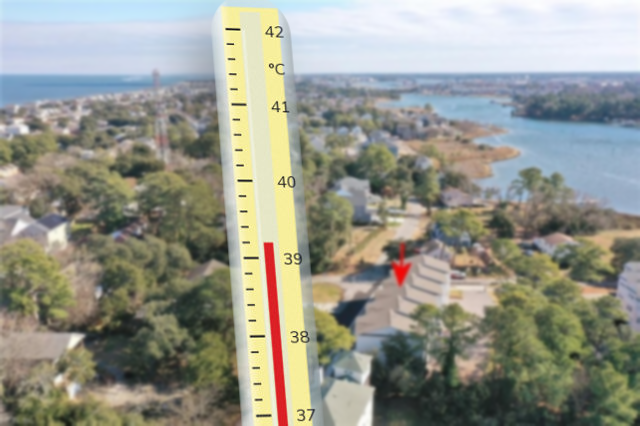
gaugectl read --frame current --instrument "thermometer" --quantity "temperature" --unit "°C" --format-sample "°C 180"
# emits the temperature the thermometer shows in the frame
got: °C 39.2
